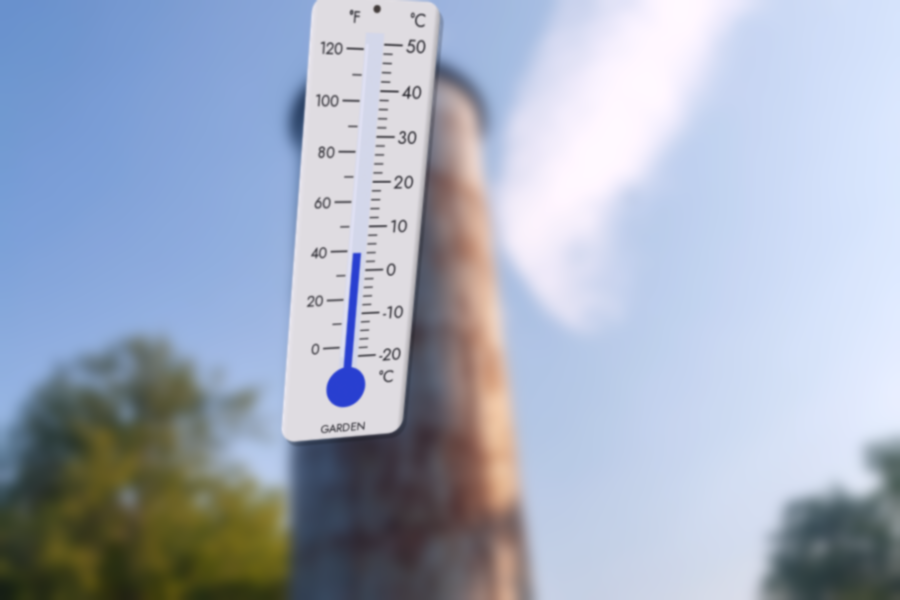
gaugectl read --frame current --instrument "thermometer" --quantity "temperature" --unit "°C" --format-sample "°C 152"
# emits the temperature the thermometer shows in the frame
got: °C 4
